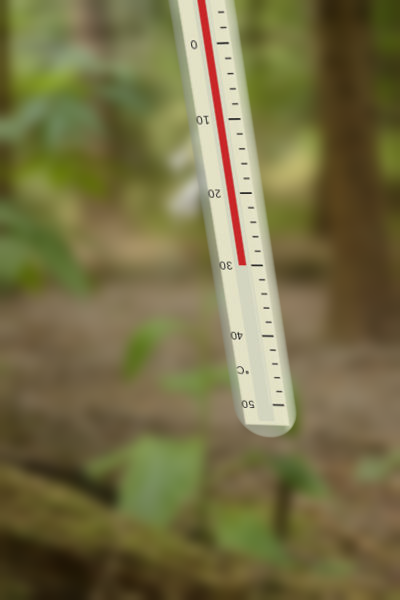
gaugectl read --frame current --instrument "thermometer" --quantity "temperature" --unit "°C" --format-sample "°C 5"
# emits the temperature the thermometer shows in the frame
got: °C 30
